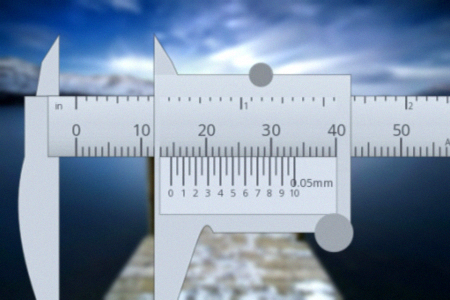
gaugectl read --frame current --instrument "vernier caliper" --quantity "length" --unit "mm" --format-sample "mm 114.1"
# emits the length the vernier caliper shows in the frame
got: mm 14.6
